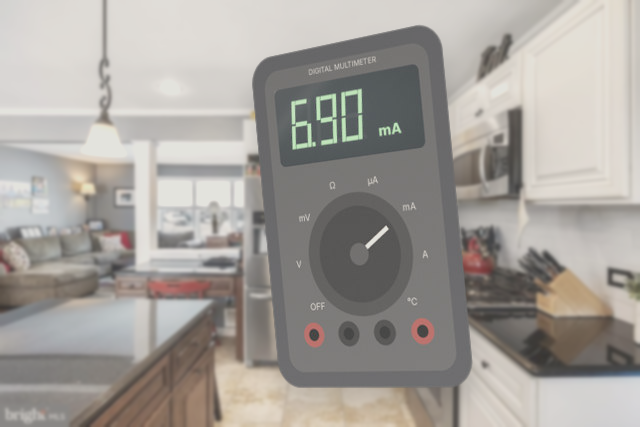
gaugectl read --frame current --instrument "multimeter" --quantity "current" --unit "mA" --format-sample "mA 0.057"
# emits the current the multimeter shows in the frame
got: mA 6.90
